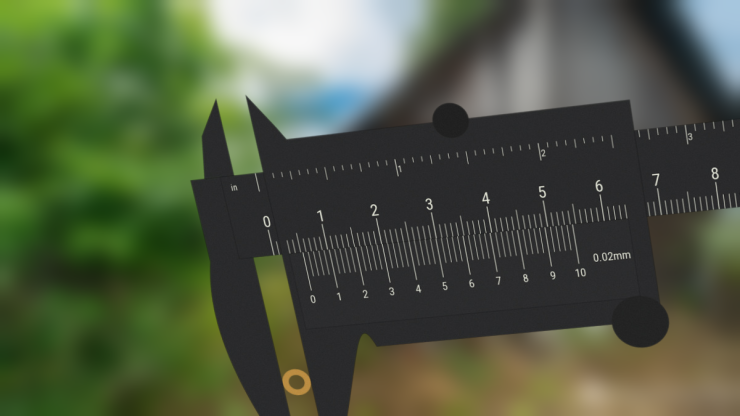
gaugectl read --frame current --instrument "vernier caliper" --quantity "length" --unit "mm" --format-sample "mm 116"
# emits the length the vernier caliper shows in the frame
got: mm 5.4
